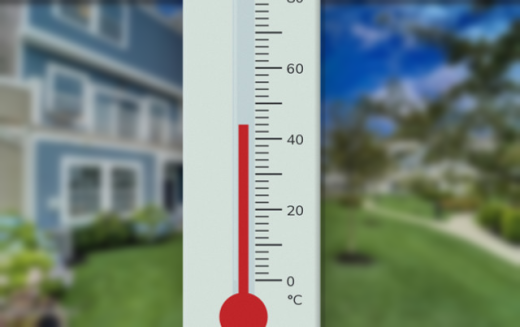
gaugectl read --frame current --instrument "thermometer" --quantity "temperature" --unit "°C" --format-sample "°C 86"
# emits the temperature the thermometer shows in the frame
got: °C 44
